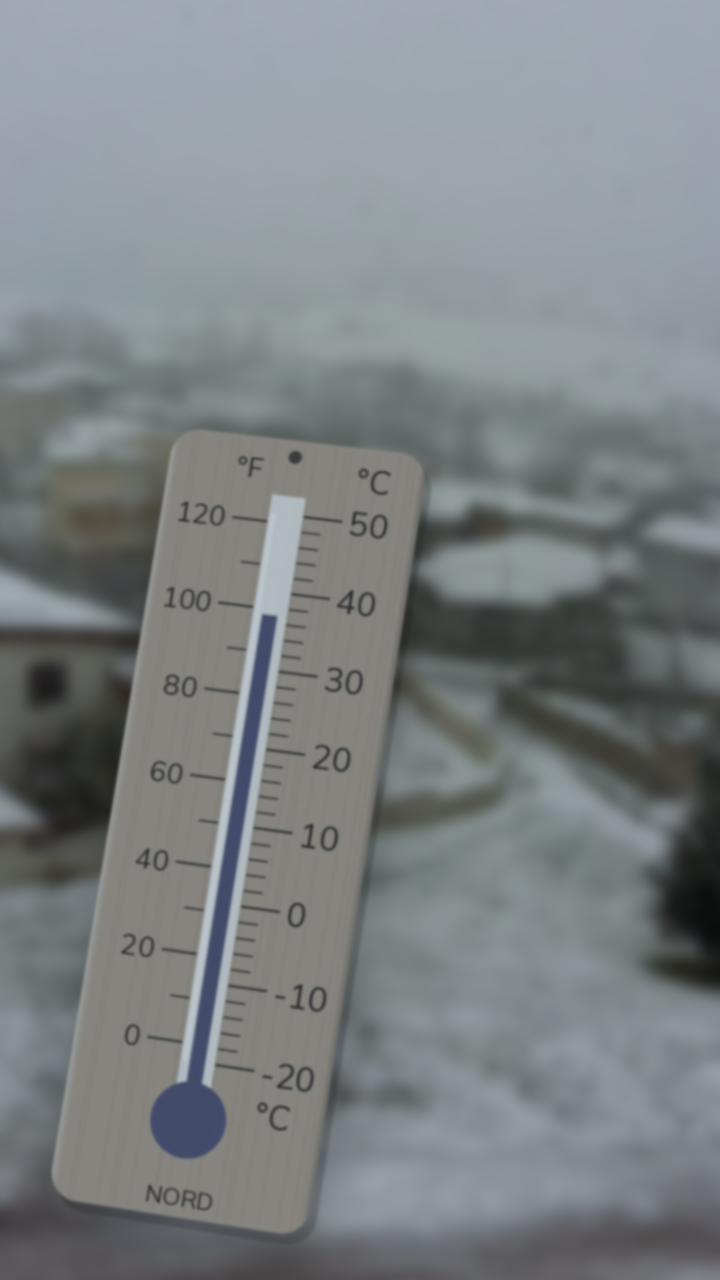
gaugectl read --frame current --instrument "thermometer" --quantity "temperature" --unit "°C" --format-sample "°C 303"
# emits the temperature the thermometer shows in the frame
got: °C 37
